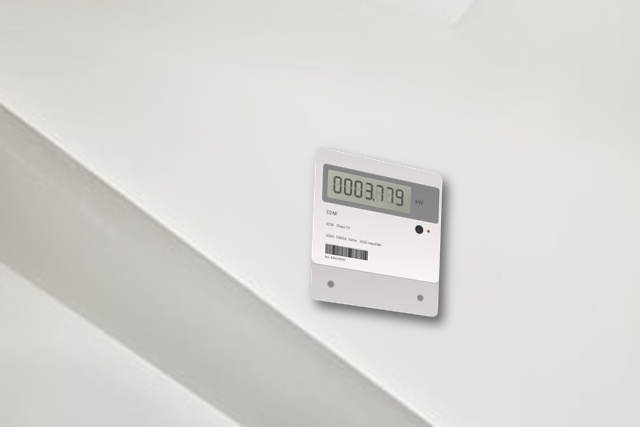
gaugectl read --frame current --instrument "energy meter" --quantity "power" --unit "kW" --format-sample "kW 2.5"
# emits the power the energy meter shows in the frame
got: kW 3.779
